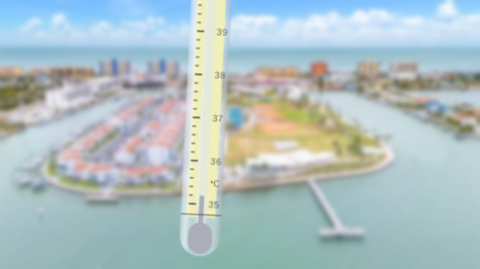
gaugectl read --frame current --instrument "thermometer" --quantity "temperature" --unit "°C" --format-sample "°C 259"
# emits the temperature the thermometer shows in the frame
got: °C 35.2
